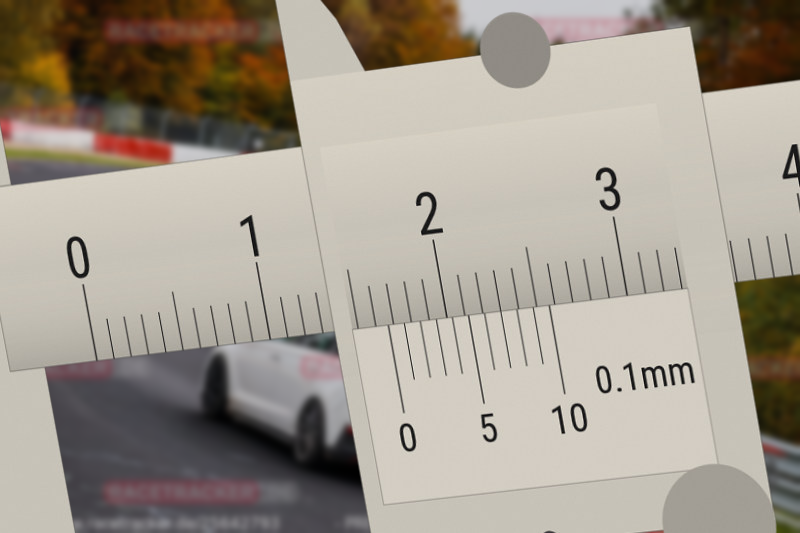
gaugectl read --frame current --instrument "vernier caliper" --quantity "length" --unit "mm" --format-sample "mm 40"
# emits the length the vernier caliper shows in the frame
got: mm 16.7
